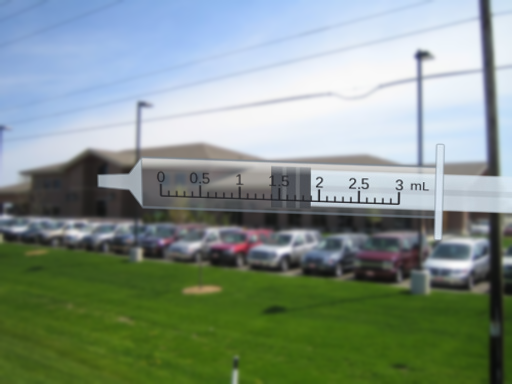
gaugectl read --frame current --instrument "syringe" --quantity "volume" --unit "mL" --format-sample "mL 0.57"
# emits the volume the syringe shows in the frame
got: mL 1.4
